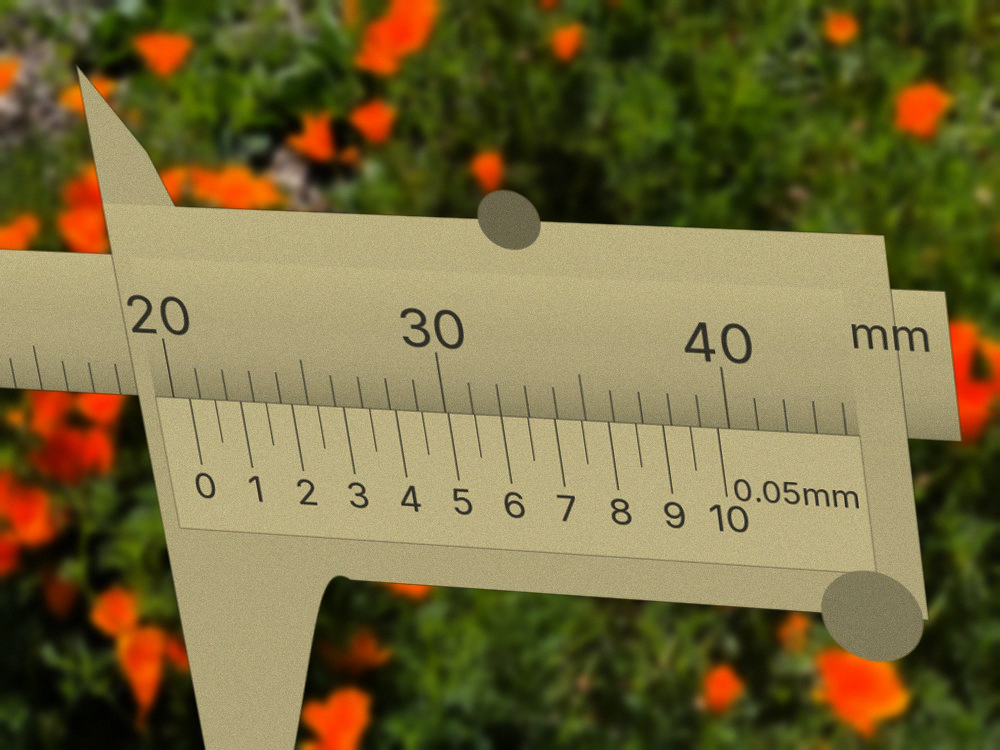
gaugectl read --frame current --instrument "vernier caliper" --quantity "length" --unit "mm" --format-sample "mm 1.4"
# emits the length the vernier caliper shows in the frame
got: mm 20.60
